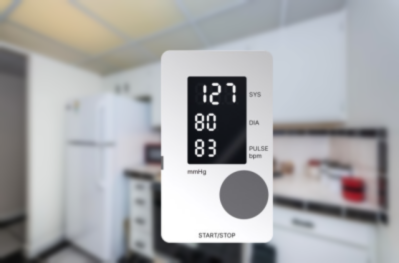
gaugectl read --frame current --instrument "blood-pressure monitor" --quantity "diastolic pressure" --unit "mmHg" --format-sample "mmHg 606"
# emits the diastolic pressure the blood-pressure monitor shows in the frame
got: mmHg 80
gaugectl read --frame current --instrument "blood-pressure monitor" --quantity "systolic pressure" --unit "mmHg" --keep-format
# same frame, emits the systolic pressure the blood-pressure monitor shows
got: mmHg 127
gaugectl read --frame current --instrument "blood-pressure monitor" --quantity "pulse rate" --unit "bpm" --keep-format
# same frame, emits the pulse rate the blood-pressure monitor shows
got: bpm 83
